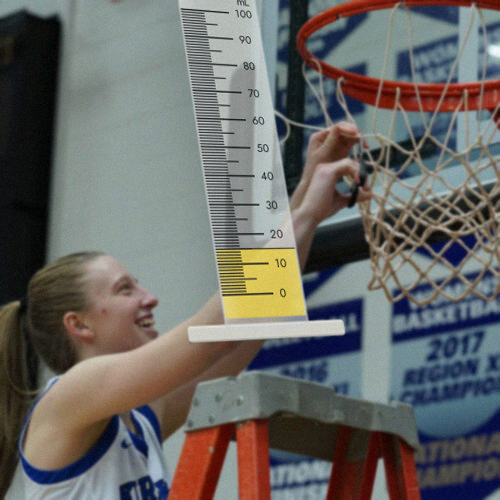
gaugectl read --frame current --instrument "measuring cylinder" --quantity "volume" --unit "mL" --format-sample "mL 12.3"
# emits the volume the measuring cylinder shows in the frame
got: mL 15
